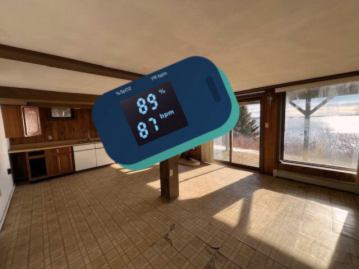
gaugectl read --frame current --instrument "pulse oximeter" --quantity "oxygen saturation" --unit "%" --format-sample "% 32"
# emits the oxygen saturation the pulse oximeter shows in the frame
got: % 89
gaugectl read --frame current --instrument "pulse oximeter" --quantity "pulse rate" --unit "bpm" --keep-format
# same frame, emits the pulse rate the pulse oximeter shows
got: bpm 87
